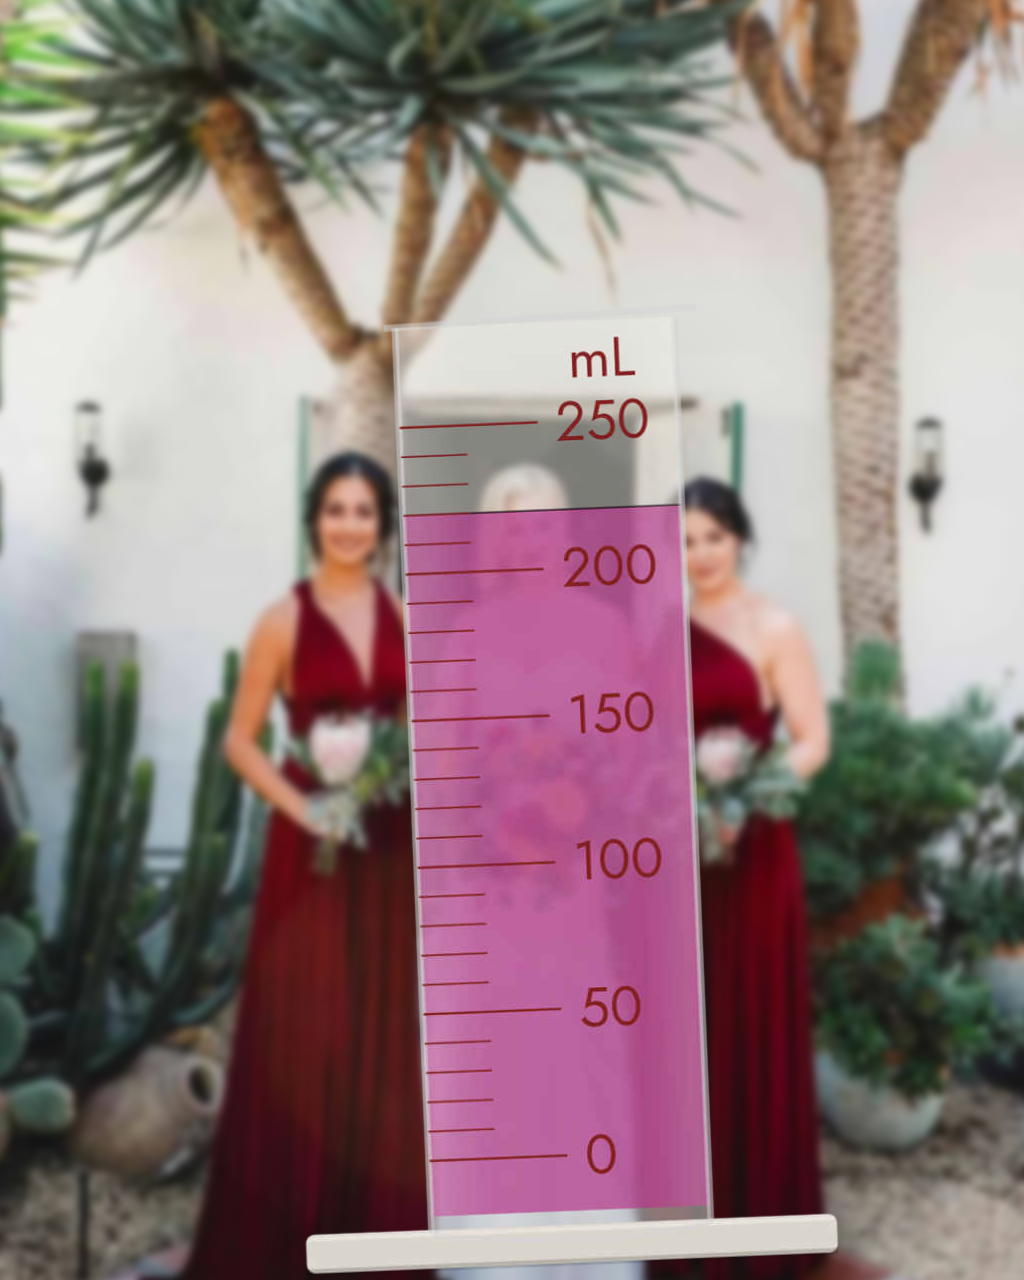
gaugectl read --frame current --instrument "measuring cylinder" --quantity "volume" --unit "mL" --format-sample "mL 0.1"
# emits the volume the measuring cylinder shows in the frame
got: mL 220
